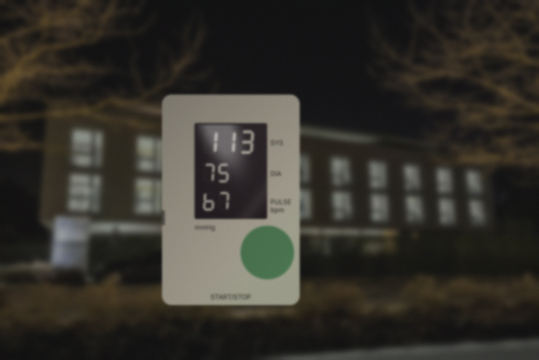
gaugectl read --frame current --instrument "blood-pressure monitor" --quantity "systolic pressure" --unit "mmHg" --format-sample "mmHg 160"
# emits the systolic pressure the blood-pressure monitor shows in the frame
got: mmHg 113
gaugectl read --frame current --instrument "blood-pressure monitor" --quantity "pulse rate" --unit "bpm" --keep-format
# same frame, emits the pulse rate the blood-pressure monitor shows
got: bpm 67
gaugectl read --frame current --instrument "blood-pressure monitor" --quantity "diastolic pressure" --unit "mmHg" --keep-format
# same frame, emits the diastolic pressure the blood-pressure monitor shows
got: mmHg 75
